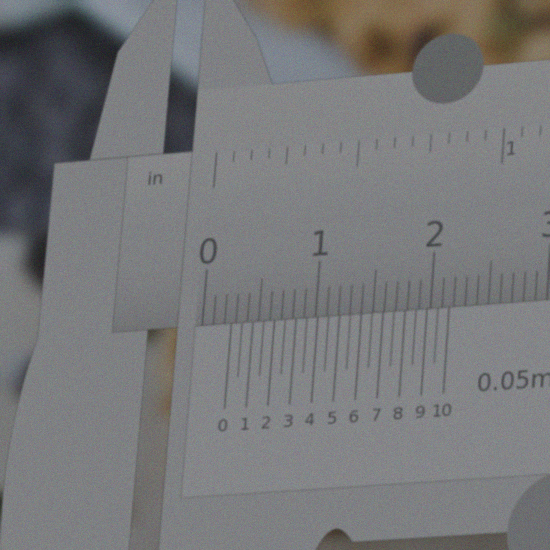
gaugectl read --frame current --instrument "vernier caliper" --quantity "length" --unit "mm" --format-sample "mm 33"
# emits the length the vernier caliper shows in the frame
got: mm 2.6
